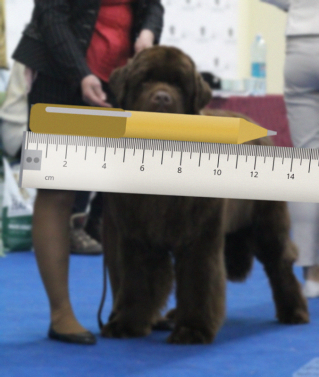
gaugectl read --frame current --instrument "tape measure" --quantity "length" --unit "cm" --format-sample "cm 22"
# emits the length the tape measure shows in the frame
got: cm 13
